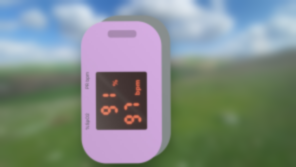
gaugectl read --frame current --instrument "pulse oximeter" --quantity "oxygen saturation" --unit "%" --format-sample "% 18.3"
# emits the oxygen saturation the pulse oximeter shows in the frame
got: % 91
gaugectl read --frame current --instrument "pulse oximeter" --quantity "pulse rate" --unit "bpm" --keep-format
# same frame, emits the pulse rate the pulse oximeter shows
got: bpm 97
